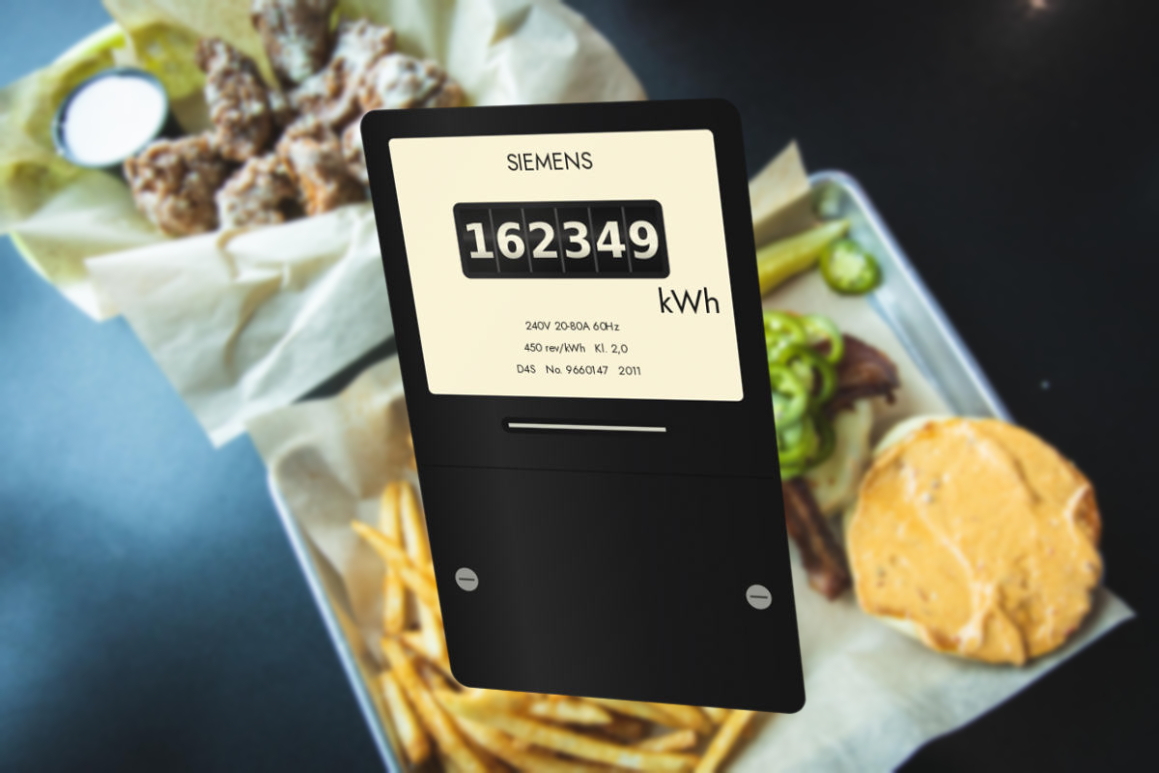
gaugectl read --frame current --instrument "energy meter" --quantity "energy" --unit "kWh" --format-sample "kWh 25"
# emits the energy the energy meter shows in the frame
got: kWh 162349
